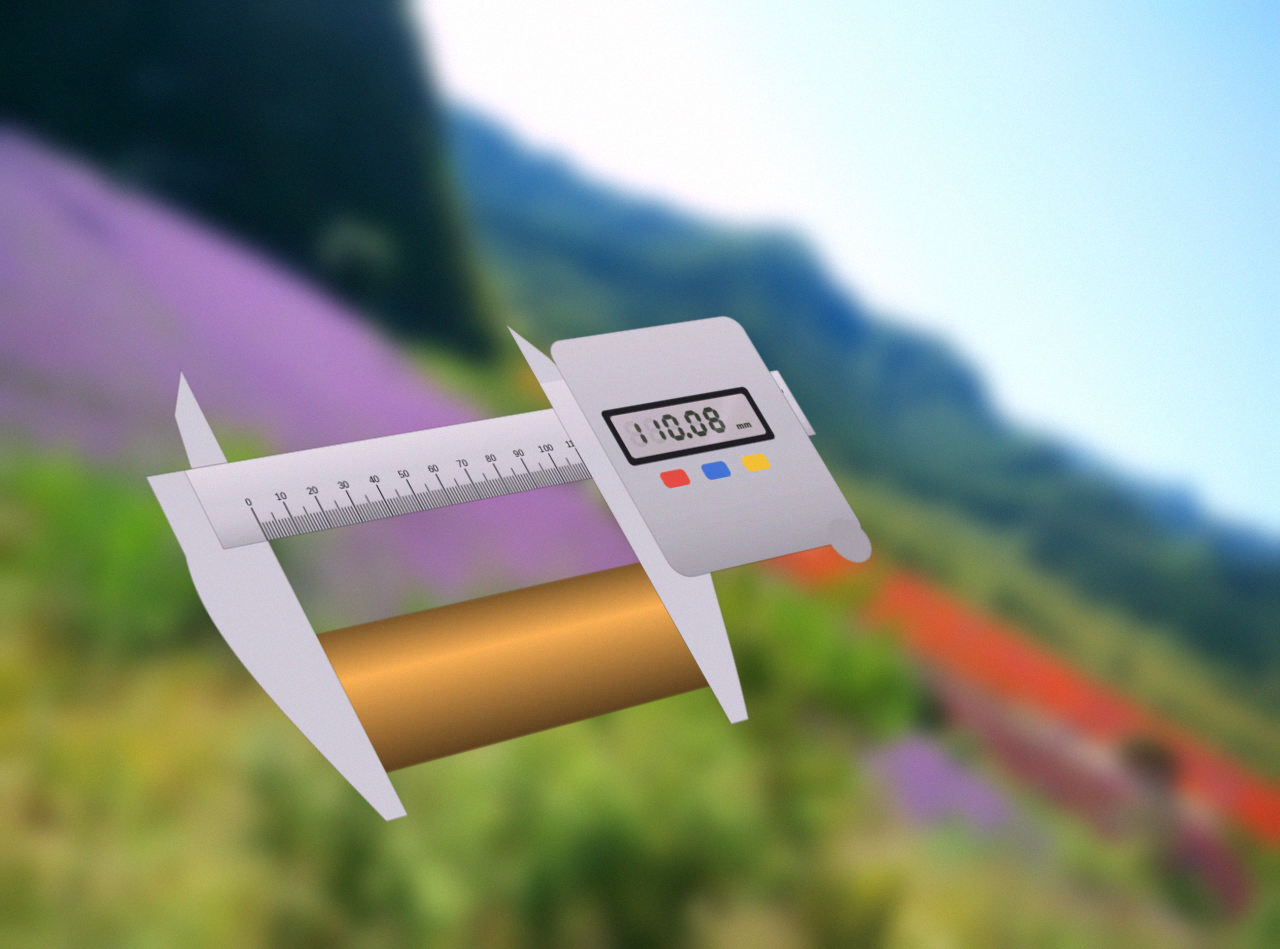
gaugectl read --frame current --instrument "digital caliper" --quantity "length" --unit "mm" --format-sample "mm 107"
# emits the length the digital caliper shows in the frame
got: mm 110.08
